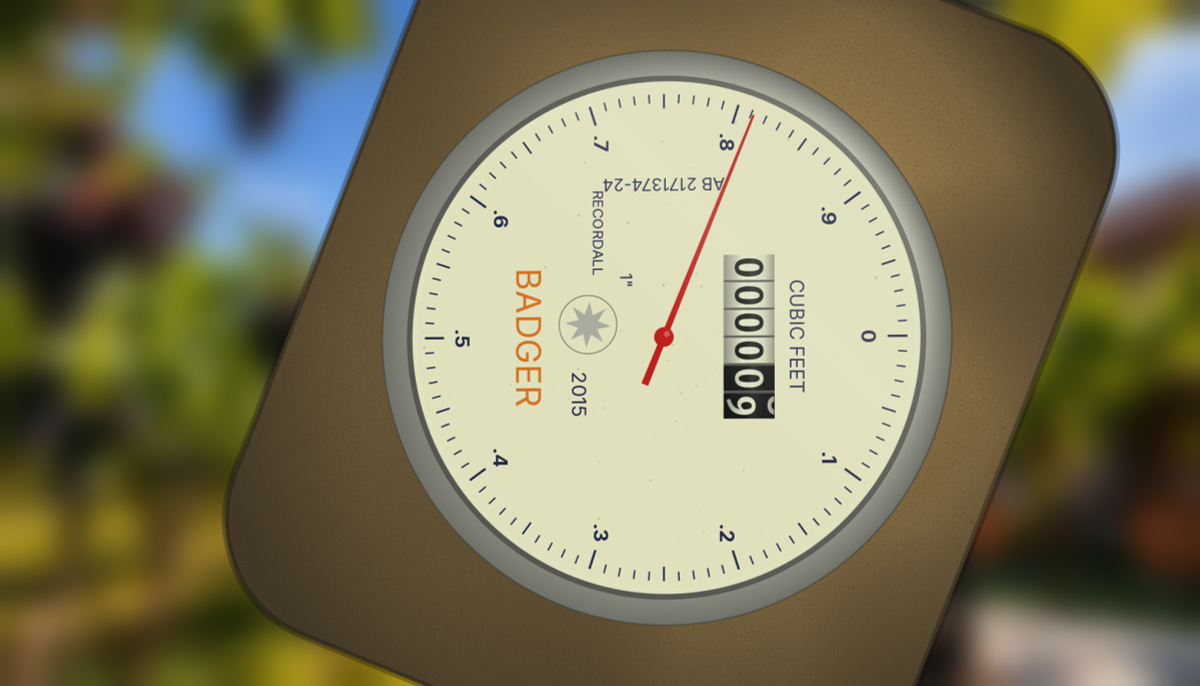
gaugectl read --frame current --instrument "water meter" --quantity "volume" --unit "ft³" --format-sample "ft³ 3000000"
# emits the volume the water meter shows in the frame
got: ft³ 8.81
